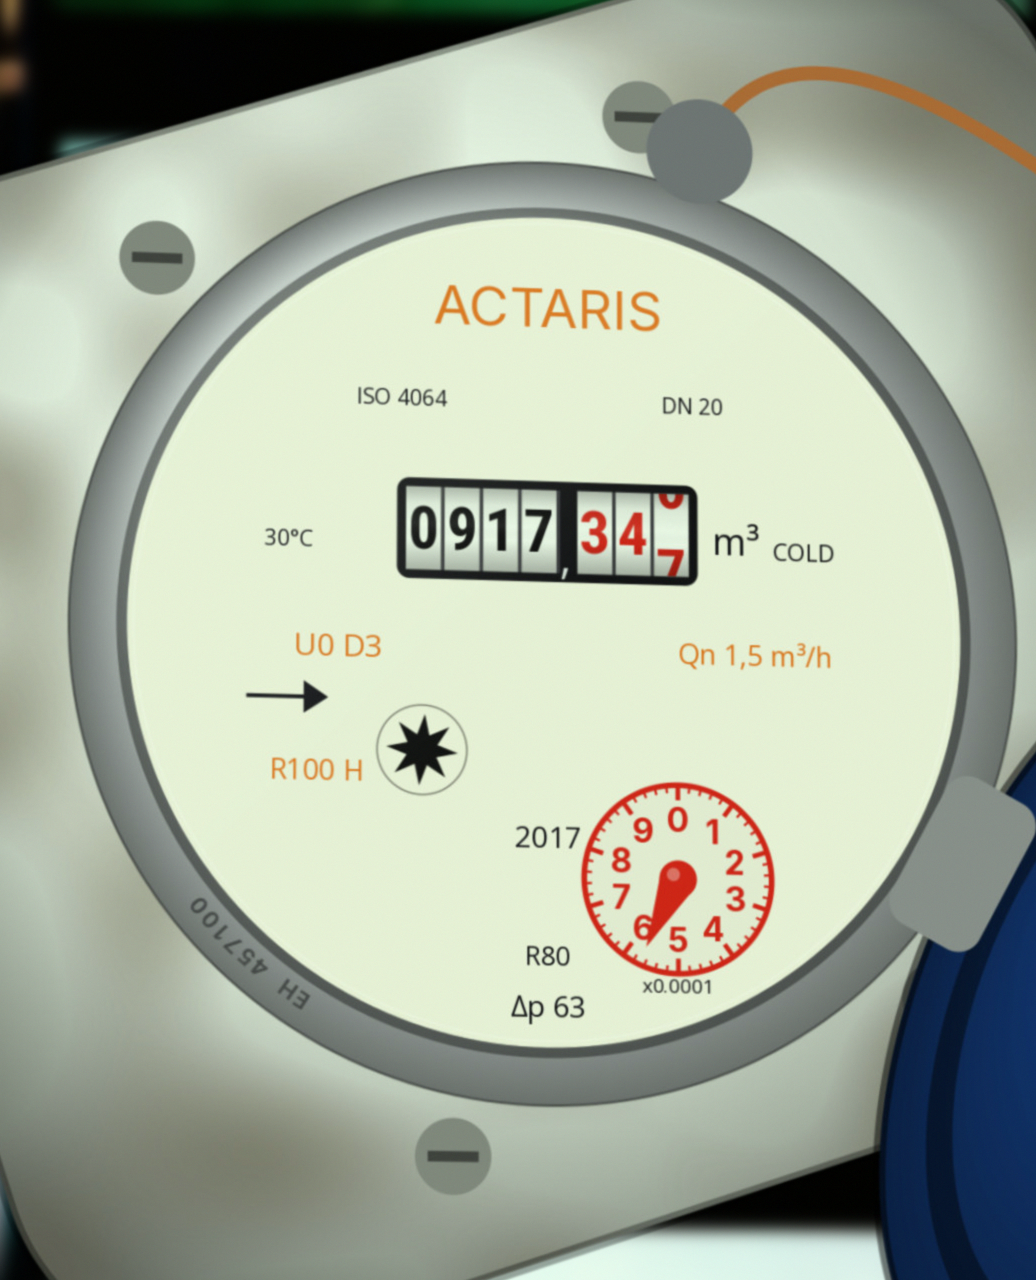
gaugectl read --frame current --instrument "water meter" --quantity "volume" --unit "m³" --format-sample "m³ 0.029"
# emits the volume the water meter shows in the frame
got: m³ 917.3465
